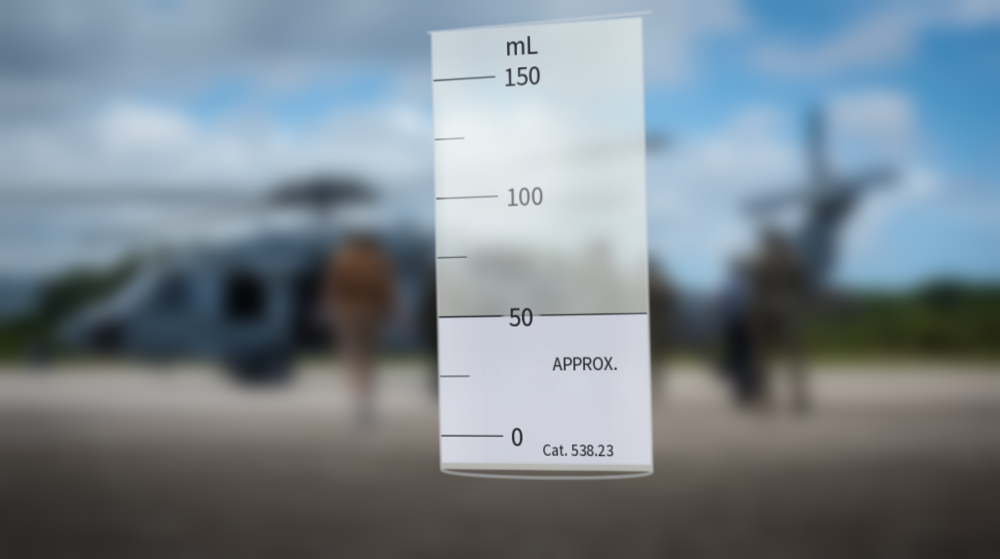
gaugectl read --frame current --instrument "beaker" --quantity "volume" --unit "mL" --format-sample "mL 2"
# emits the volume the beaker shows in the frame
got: mL 50
